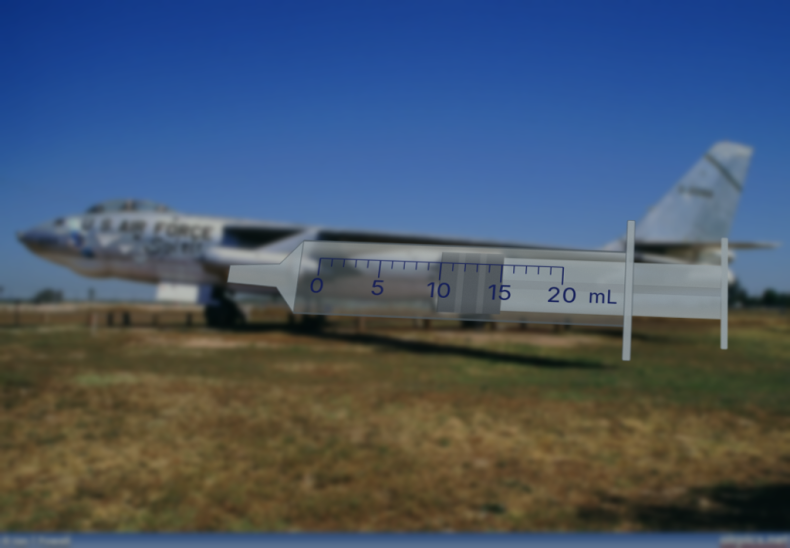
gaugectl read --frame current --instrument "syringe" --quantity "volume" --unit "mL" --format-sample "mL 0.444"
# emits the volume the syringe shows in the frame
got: mL 10
